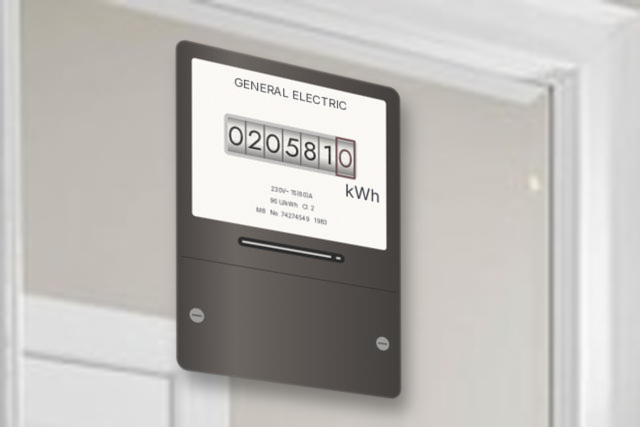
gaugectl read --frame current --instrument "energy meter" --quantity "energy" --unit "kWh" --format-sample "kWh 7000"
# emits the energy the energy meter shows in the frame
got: kWh 20581.0
